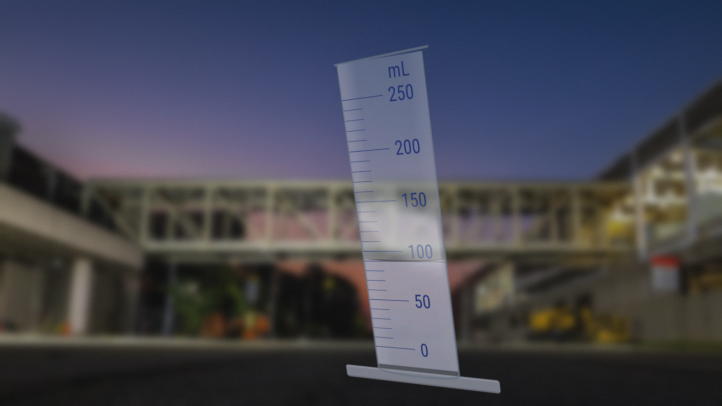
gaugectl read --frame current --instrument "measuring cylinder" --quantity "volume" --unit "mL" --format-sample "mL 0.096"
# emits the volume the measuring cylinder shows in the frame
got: mL 90
